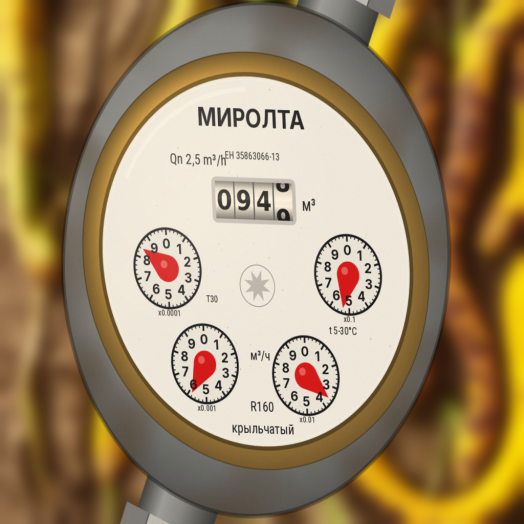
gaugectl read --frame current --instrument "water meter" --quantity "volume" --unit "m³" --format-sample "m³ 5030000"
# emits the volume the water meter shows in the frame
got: m³ 948.5358
